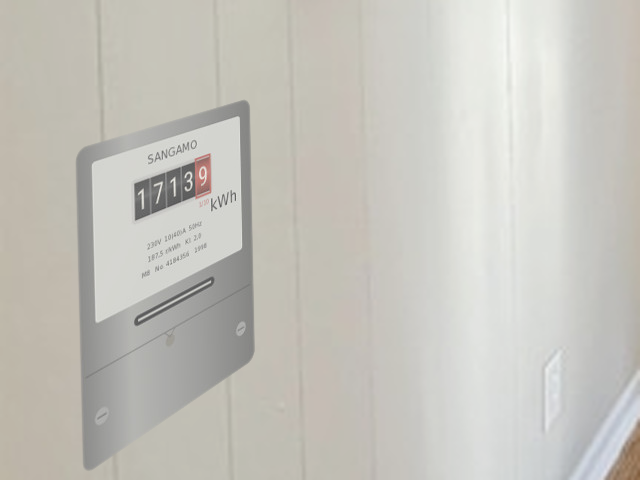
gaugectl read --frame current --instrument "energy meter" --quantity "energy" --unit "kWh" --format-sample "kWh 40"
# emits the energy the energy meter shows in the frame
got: kWh 1713.9
